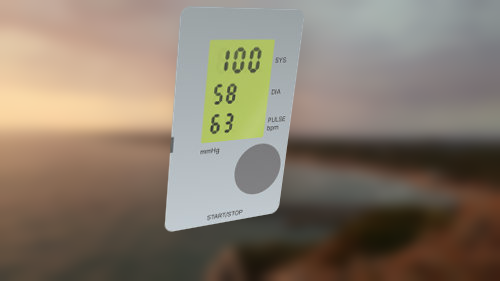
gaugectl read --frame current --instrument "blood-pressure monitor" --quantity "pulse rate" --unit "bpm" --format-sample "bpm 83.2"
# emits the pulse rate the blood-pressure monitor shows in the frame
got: bpm 63
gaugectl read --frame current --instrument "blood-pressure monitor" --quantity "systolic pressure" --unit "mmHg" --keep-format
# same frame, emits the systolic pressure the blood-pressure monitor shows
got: mmHg 100
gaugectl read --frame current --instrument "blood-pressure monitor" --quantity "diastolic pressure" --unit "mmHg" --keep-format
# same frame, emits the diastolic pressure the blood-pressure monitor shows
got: mmHg 58
